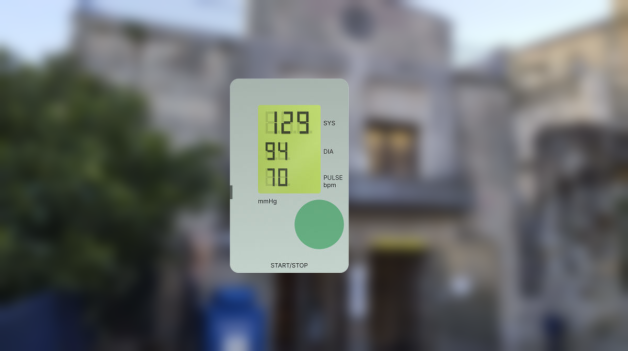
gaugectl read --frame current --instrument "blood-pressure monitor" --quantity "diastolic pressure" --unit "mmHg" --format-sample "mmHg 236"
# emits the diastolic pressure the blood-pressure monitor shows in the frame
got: mmHg 94
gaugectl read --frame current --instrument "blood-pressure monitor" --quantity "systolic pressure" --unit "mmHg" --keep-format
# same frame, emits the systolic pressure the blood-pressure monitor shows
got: mmHg 129
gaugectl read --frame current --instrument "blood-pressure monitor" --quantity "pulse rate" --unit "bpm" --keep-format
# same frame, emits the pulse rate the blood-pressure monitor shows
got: bpm 70
